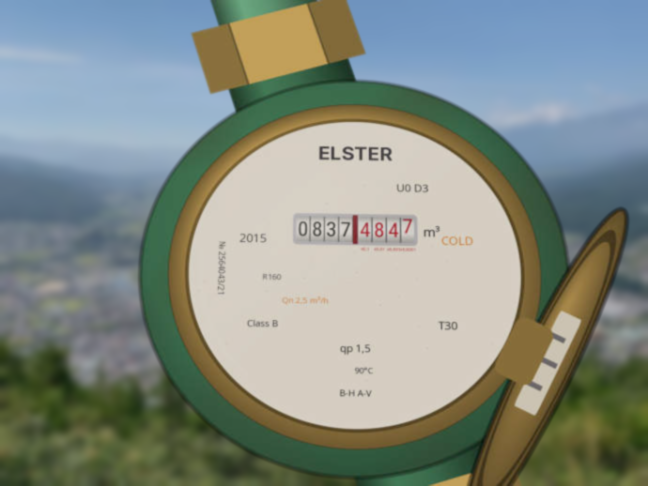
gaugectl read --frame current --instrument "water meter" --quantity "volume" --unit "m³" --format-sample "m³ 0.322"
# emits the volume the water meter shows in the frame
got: m³ 837.4847
